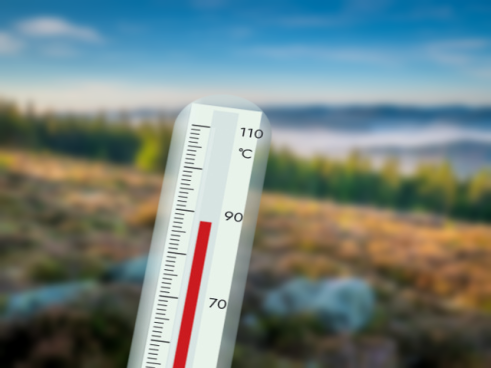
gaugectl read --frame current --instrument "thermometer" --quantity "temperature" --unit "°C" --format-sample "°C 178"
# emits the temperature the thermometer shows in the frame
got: °C 88
